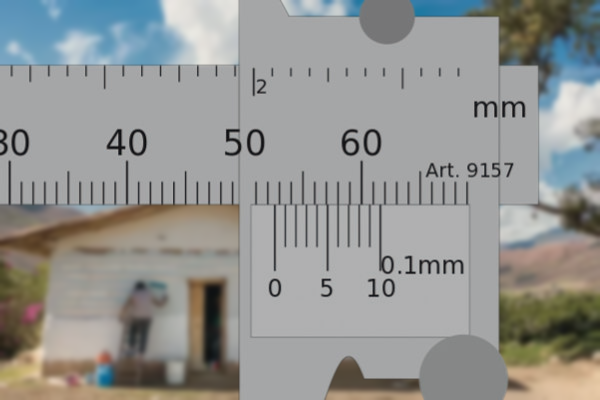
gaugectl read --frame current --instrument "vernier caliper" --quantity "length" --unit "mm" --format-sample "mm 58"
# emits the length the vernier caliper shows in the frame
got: mm 52.6
